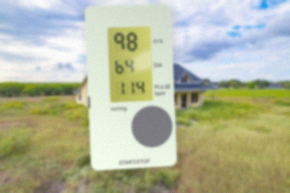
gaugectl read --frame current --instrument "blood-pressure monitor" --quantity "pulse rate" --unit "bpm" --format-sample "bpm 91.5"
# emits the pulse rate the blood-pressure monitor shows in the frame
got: bpm 114
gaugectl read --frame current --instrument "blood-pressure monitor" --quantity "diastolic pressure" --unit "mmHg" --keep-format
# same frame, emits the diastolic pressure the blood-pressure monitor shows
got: mmHg 64
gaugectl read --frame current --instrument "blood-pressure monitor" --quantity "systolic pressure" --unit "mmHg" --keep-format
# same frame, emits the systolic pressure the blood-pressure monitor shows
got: mmHg 98
